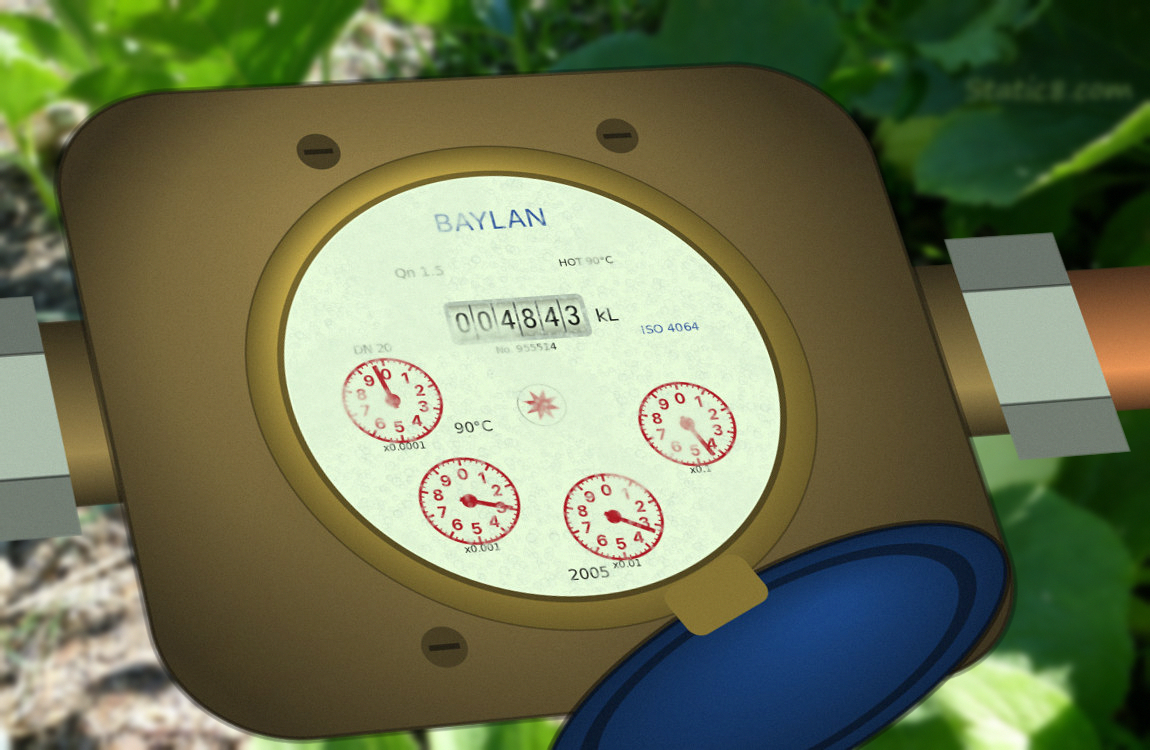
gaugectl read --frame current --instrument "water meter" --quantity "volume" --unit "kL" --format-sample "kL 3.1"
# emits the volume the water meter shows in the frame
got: kL 4843.4329
